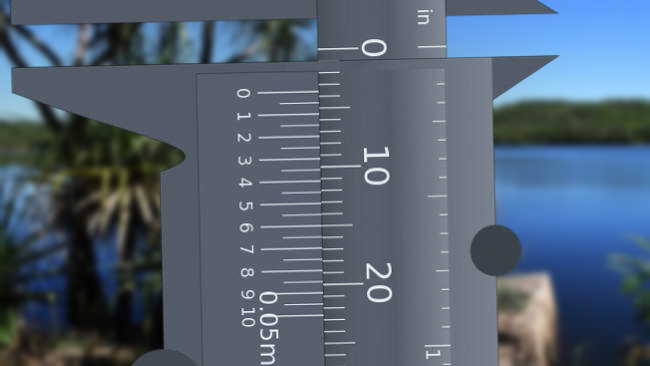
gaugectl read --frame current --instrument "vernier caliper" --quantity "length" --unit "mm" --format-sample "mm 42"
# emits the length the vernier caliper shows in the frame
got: mm 3.6
